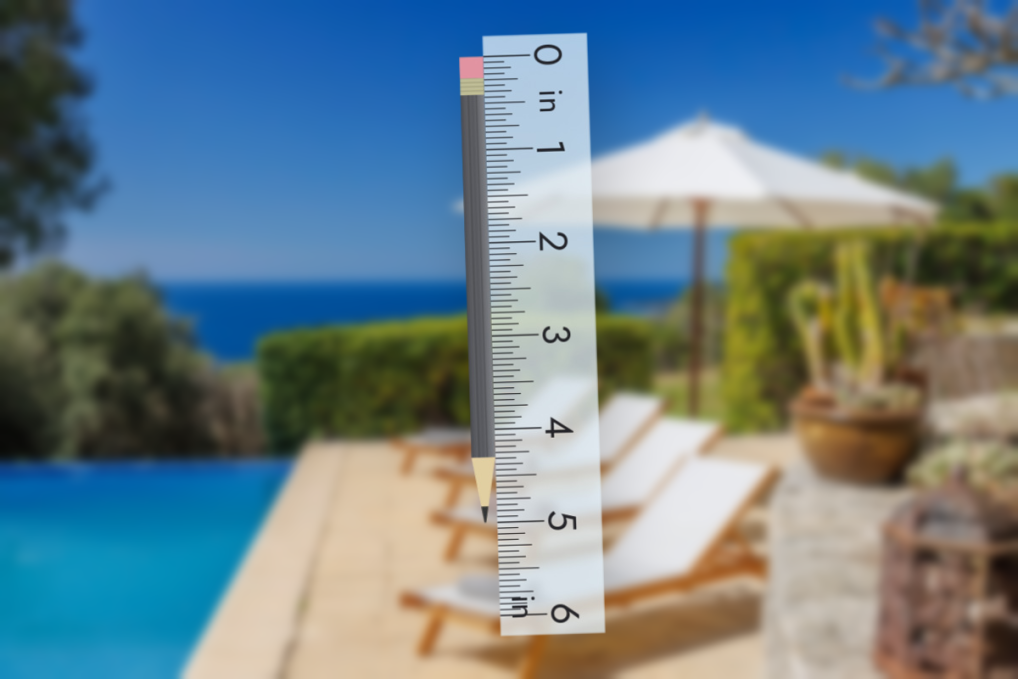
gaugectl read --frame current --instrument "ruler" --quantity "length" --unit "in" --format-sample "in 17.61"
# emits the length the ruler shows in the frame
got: in 5
